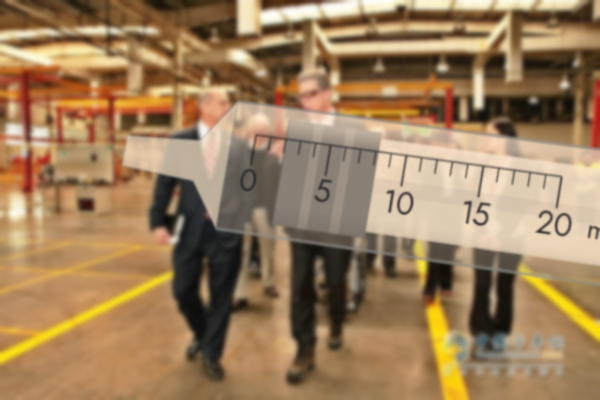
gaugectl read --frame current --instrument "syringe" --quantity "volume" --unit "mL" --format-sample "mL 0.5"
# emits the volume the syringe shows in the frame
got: mL 2
